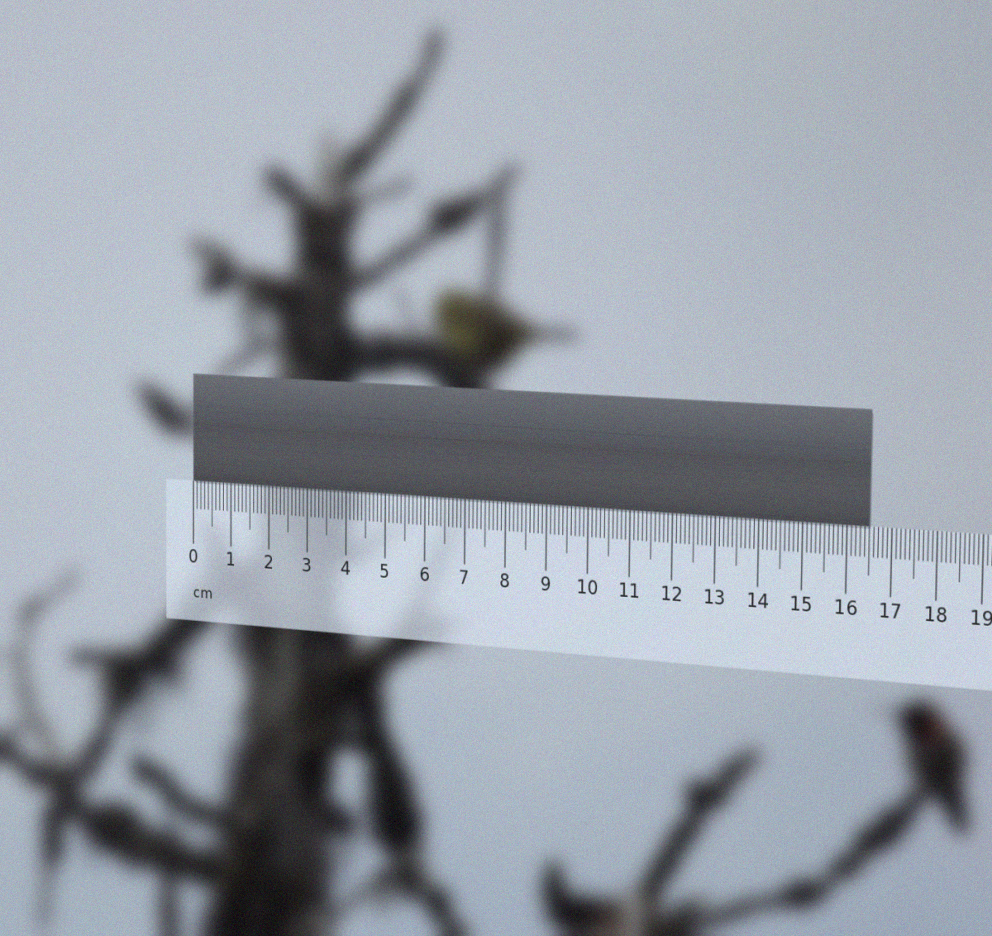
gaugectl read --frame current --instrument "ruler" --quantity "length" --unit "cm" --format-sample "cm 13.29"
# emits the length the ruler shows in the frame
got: cm 16.5
